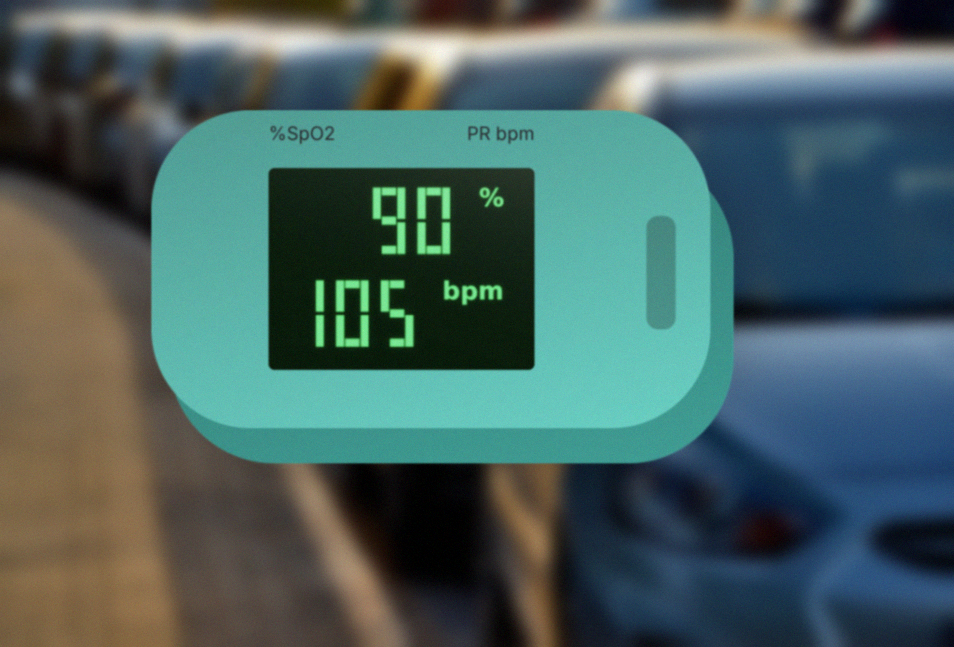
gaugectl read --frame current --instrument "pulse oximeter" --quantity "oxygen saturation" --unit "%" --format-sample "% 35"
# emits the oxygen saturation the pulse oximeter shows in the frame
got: % 90
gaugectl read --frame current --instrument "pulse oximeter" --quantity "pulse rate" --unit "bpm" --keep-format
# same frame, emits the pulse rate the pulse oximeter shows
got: bpm 105
